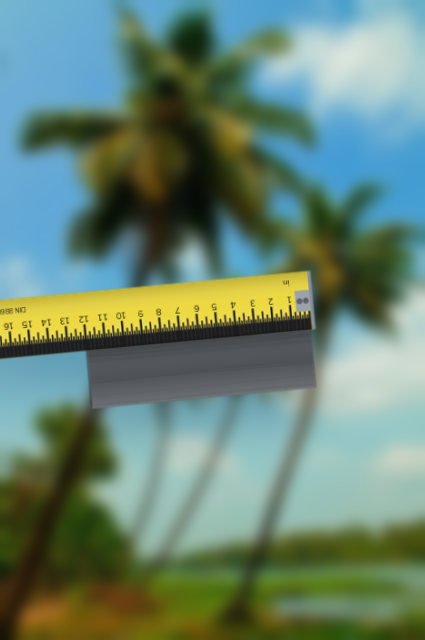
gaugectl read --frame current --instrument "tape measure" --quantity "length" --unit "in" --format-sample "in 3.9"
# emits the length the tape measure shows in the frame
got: in 12
